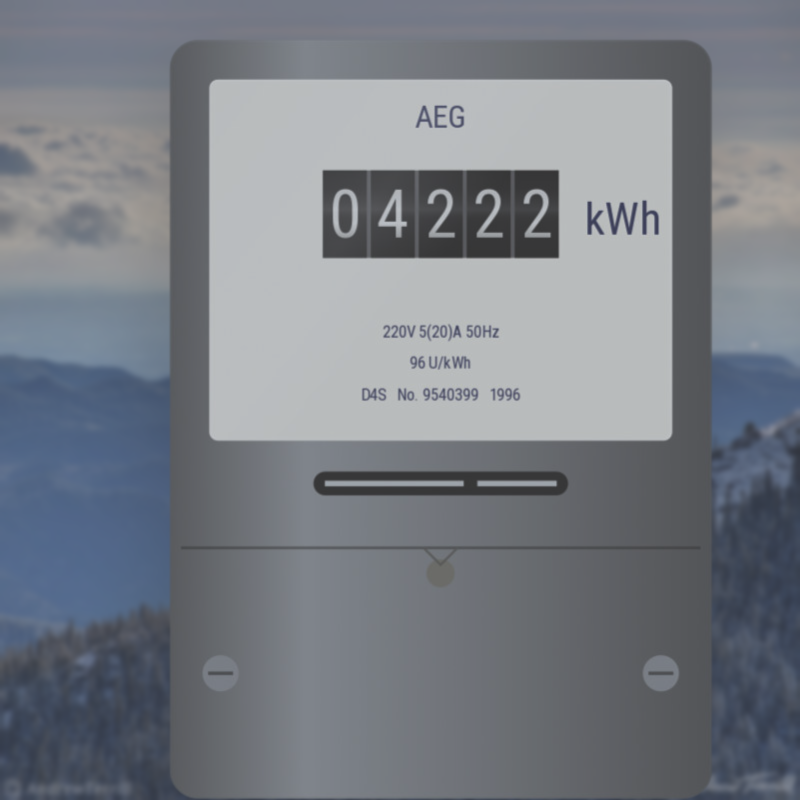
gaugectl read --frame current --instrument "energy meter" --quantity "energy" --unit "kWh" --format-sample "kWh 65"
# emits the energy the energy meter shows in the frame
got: kWh 4222
